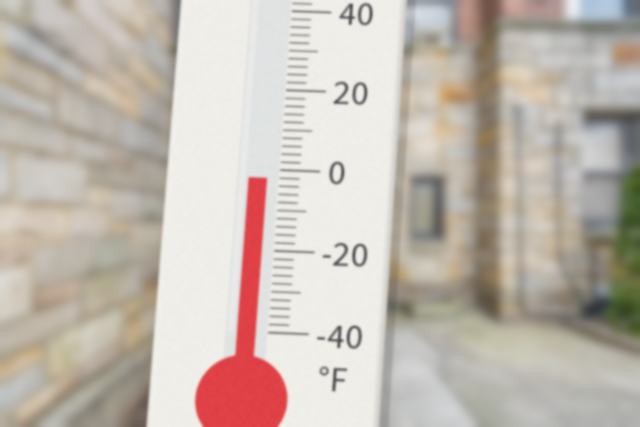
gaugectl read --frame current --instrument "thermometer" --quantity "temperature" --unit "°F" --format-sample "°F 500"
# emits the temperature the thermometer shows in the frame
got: °F -2
